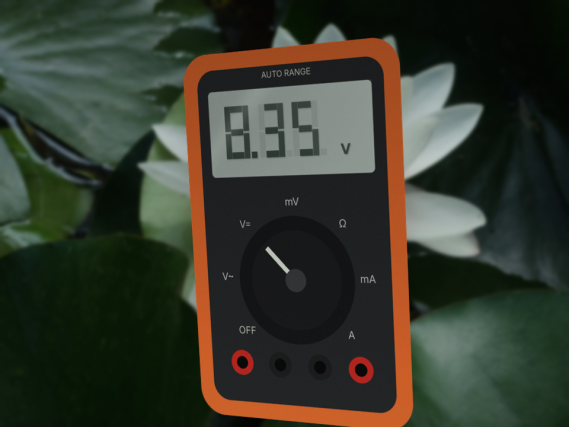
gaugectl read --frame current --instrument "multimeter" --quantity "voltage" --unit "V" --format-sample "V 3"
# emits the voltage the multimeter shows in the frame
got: V 8.35
